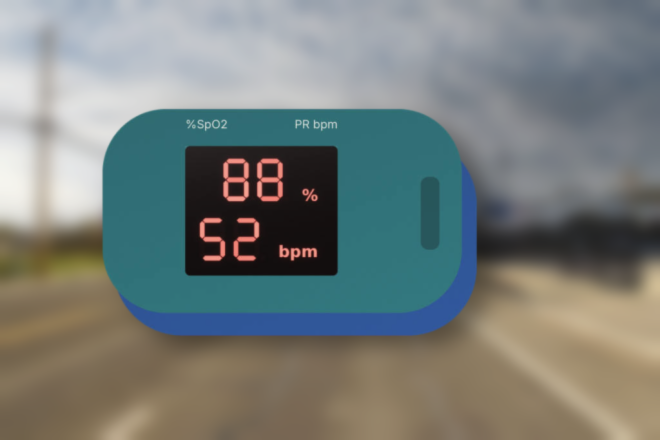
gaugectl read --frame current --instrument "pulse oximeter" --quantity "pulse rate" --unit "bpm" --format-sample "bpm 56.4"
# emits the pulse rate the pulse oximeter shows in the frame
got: bpm 52
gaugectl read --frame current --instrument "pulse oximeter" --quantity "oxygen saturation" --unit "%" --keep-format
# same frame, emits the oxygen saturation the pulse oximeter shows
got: % 88
